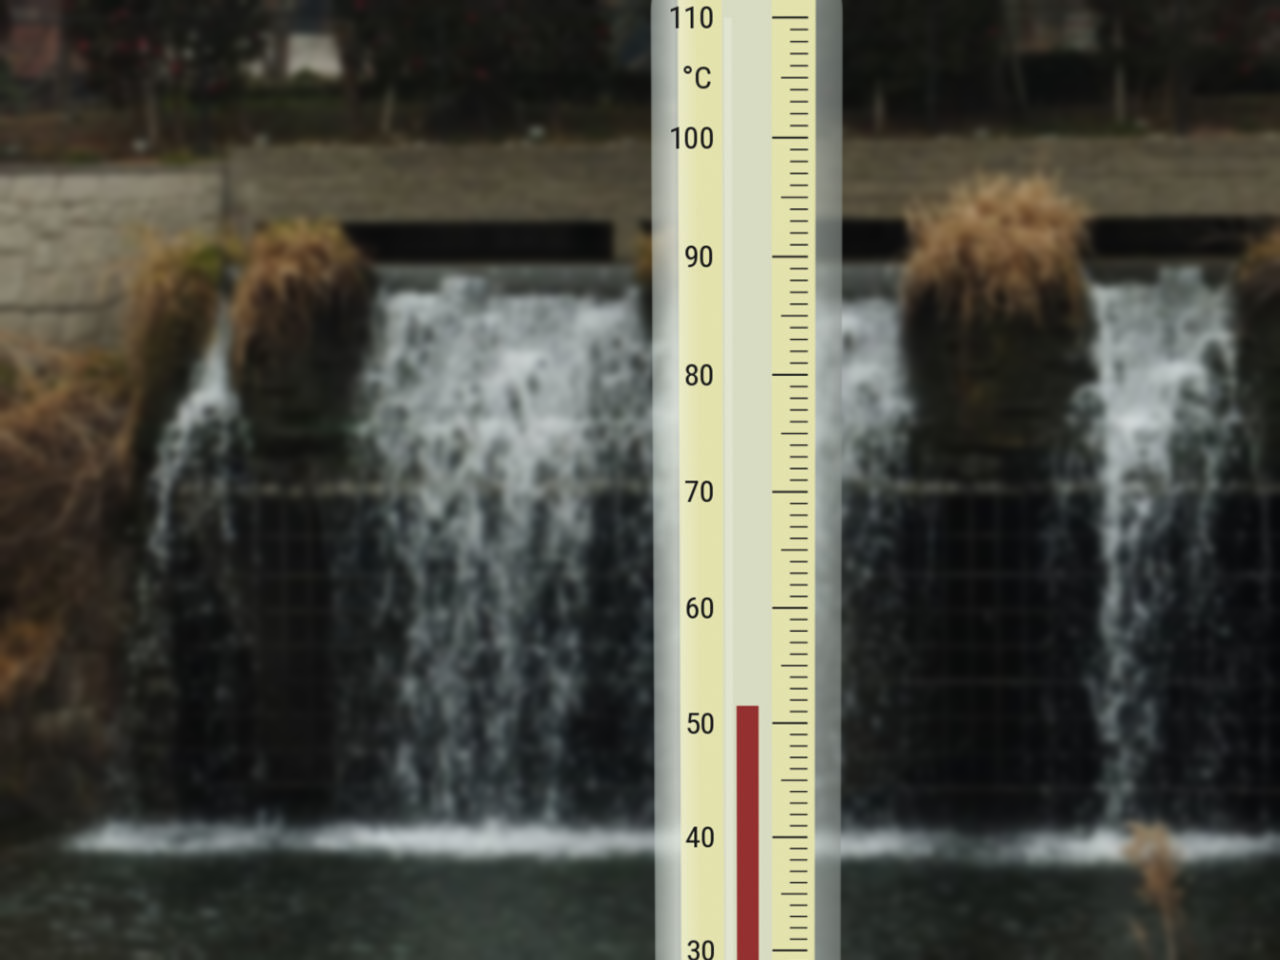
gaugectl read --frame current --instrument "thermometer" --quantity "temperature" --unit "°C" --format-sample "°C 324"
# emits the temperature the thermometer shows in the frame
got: °C 51.5
